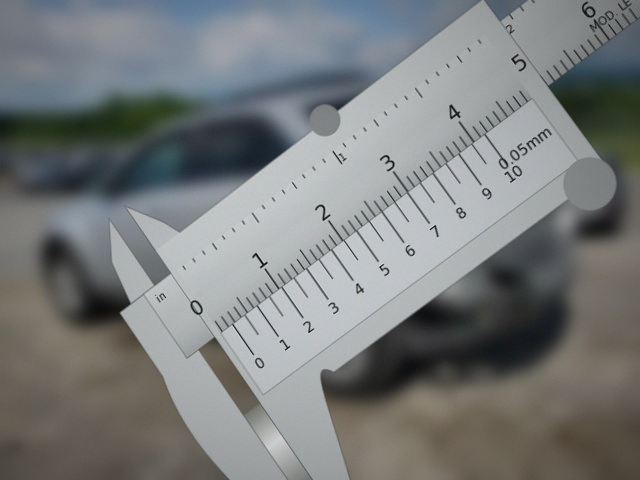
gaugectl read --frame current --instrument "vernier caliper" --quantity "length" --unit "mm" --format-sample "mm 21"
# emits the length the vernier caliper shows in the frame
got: mm 2.6
